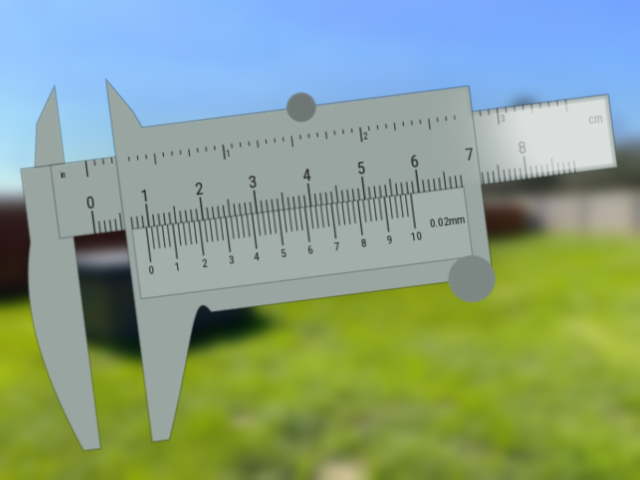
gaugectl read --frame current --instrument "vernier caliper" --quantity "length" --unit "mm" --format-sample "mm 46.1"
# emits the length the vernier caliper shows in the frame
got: mm 9.5
